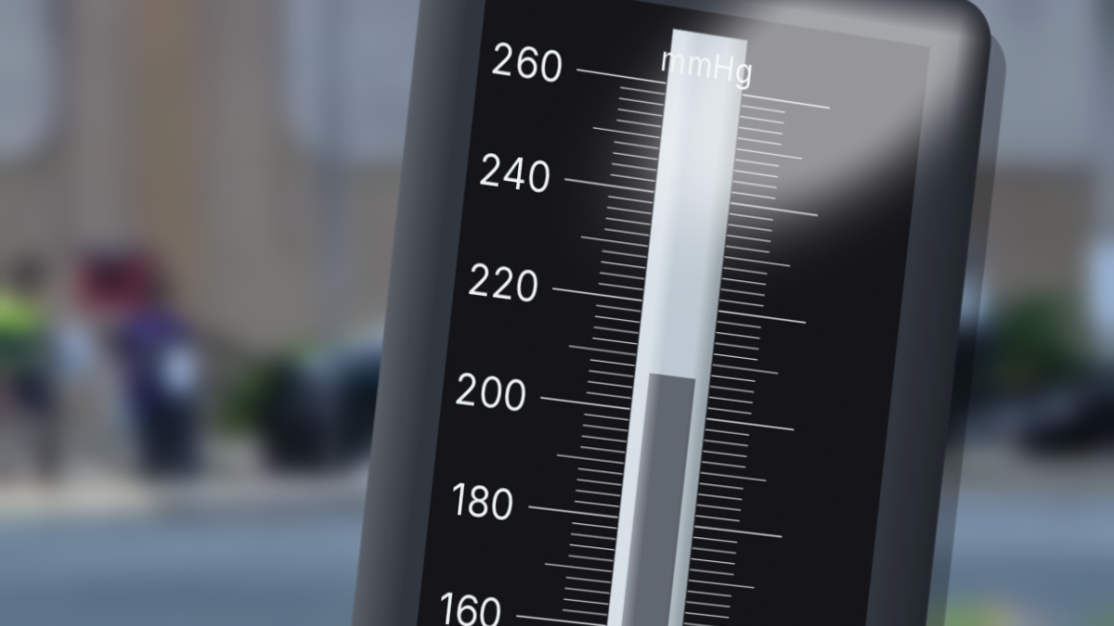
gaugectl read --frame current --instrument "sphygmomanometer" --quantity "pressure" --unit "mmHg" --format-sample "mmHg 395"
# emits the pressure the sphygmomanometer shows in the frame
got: mmHg 207
